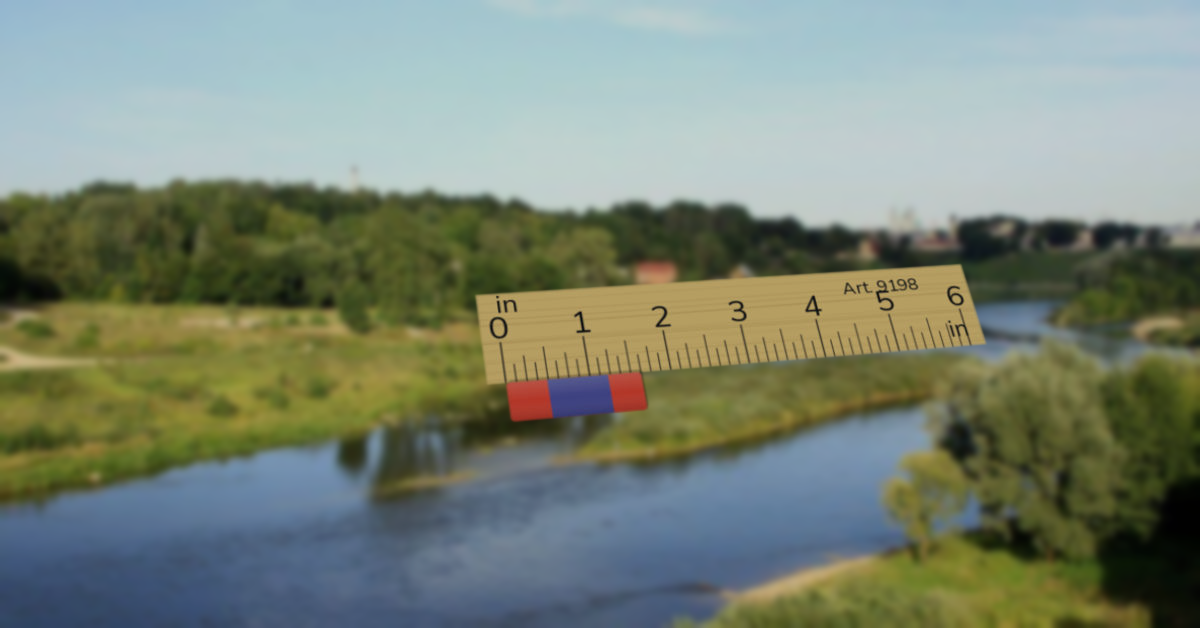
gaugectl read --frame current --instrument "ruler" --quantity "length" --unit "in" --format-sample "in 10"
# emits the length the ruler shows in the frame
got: in 1.625
